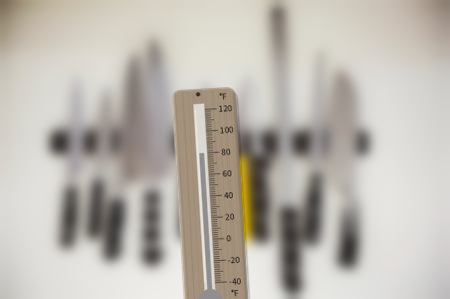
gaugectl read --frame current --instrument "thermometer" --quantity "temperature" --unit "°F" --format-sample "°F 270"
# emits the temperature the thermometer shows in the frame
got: °F 80
